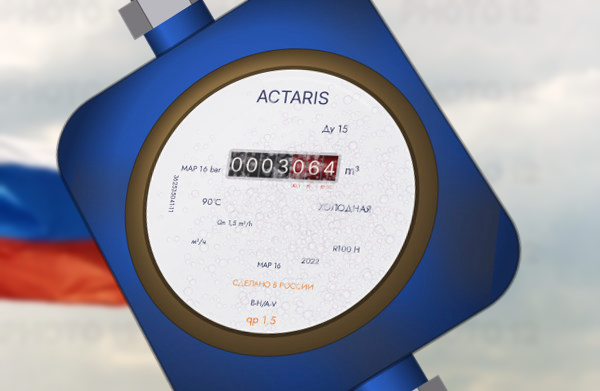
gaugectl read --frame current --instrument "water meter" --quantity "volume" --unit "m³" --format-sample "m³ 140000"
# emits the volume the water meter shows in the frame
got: m³ 3.064
